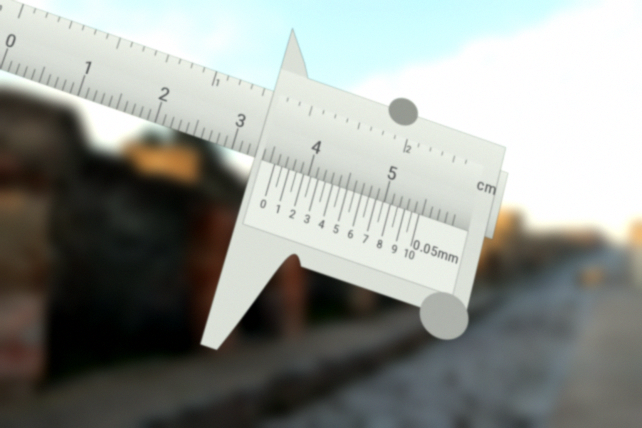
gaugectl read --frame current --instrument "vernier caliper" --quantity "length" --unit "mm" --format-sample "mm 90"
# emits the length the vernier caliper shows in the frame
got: mm 35.6
